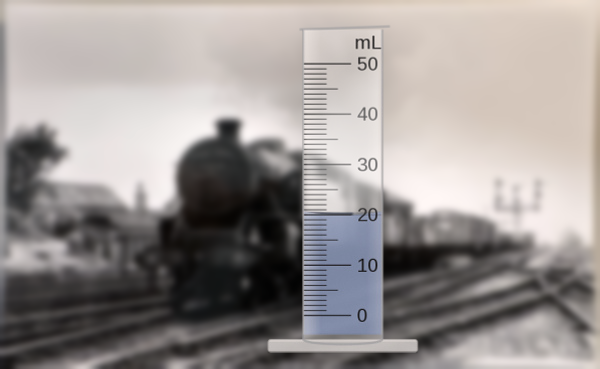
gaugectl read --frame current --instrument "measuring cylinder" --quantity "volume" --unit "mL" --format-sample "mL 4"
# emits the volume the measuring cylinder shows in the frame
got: mL 20
